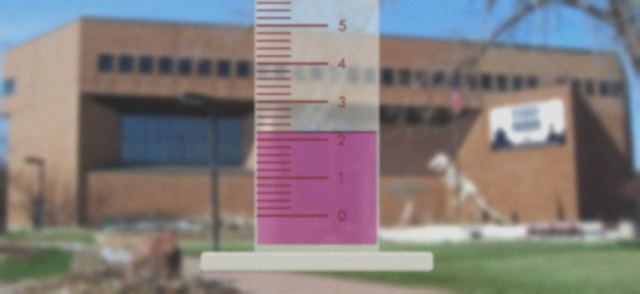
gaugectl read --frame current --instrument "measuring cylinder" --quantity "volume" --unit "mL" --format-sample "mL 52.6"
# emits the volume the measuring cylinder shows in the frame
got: mL 2.2
